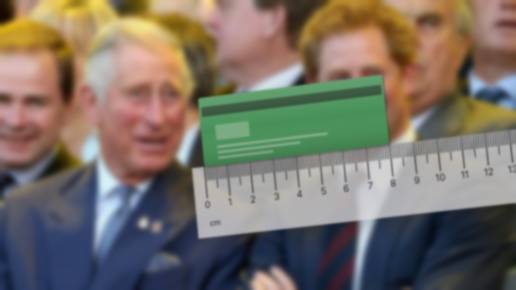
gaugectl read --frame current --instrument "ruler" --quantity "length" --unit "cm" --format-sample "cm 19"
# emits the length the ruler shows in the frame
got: cm 8
